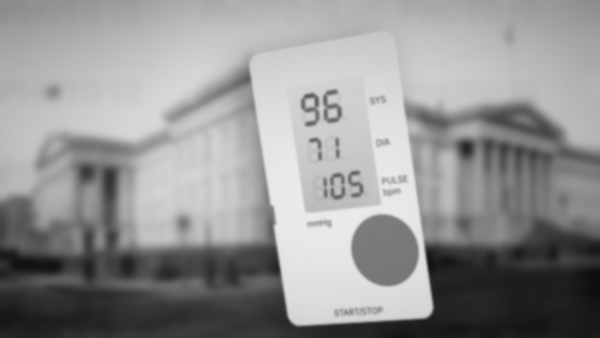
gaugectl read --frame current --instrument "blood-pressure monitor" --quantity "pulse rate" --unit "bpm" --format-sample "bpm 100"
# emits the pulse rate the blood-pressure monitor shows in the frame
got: bpm 105
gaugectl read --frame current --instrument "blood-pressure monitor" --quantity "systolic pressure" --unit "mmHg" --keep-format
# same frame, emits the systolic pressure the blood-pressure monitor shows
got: mmHg 96
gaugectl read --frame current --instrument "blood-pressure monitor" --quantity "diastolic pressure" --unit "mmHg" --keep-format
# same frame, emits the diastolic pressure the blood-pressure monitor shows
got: mmHg 71
